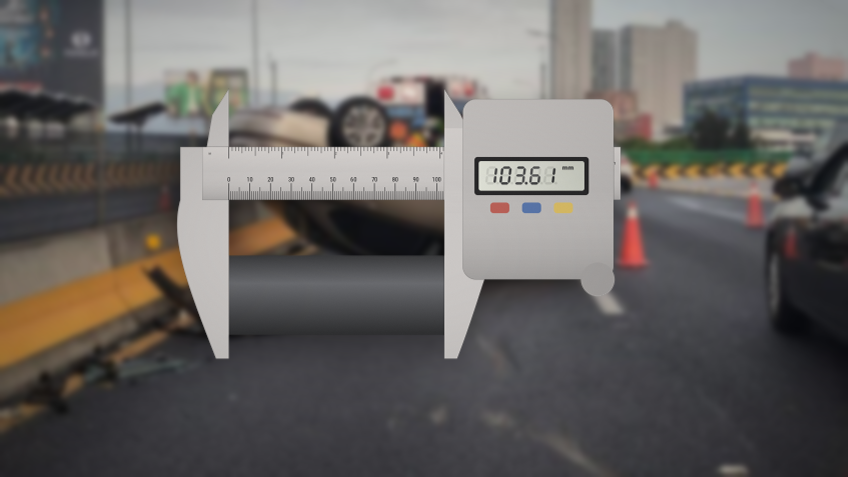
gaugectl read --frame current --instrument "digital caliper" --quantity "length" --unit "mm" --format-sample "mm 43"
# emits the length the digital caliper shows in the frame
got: mm 103.61
